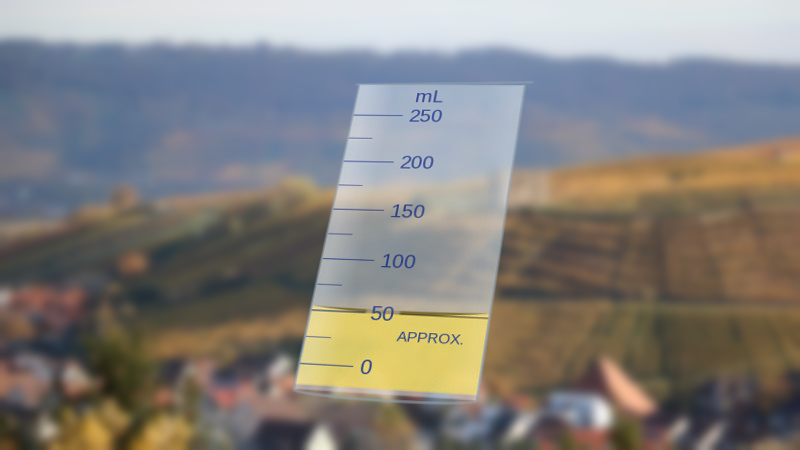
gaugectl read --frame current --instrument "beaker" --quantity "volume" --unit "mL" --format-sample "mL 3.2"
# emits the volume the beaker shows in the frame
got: mL 50
